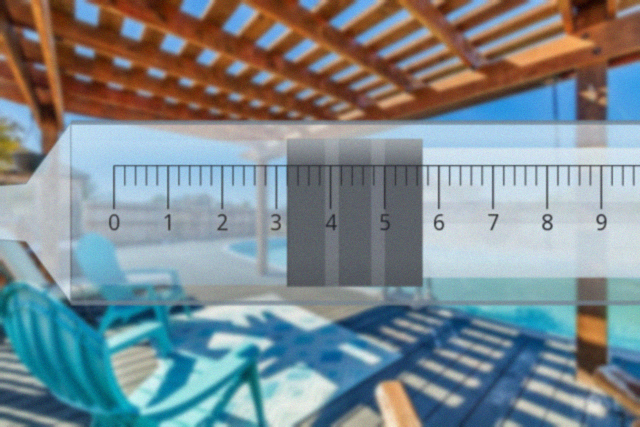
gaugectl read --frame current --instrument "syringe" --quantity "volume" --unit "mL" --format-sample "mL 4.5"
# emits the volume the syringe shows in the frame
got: mL 3.2
